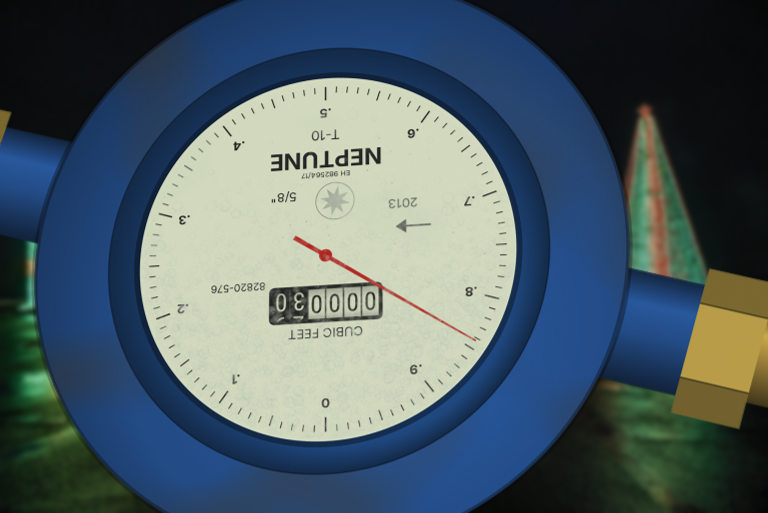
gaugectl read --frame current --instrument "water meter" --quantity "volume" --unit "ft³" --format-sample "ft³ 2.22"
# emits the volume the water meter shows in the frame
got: ft³ 29.84
